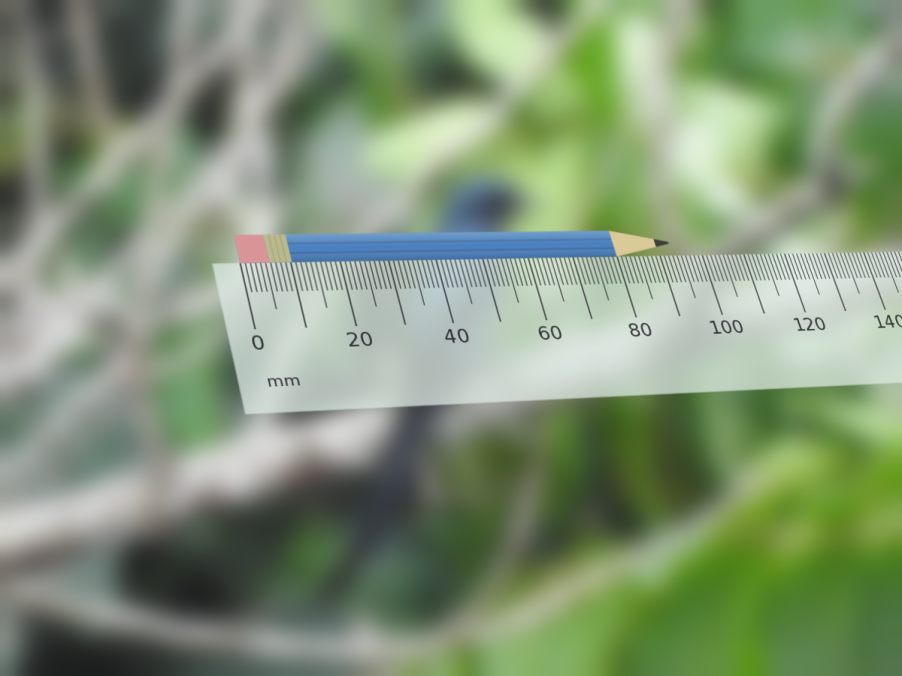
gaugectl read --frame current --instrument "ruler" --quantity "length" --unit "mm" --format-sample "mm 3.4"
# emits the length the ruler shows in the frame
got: mm 93
